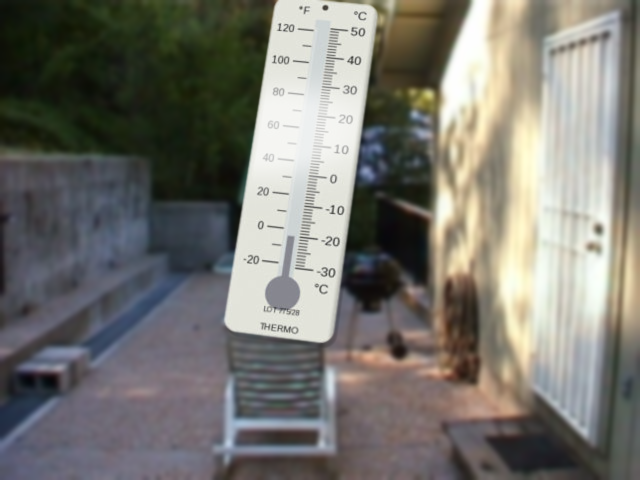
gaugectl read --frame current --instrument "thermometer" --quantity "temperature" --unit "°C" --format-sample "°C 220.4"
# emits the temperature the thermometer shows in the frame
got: °C -20
